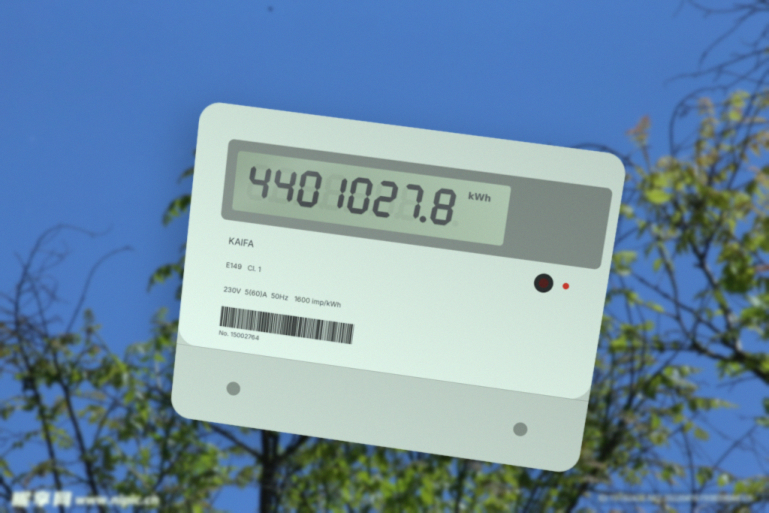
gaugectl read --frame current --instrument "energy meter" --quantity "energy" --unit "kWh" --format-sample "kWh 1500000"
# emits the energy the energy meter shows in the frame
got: kWh 4401027.8
